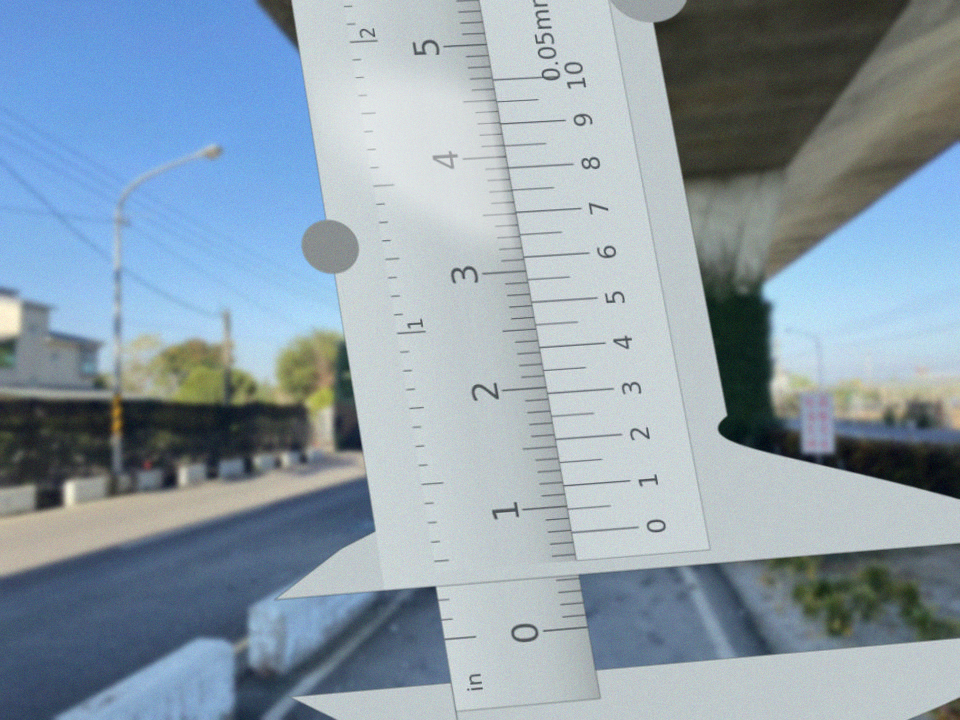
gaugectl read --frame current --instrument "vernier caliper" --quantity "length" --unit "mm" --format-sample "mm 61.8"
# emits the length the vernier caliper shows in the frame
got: mm 7.8
